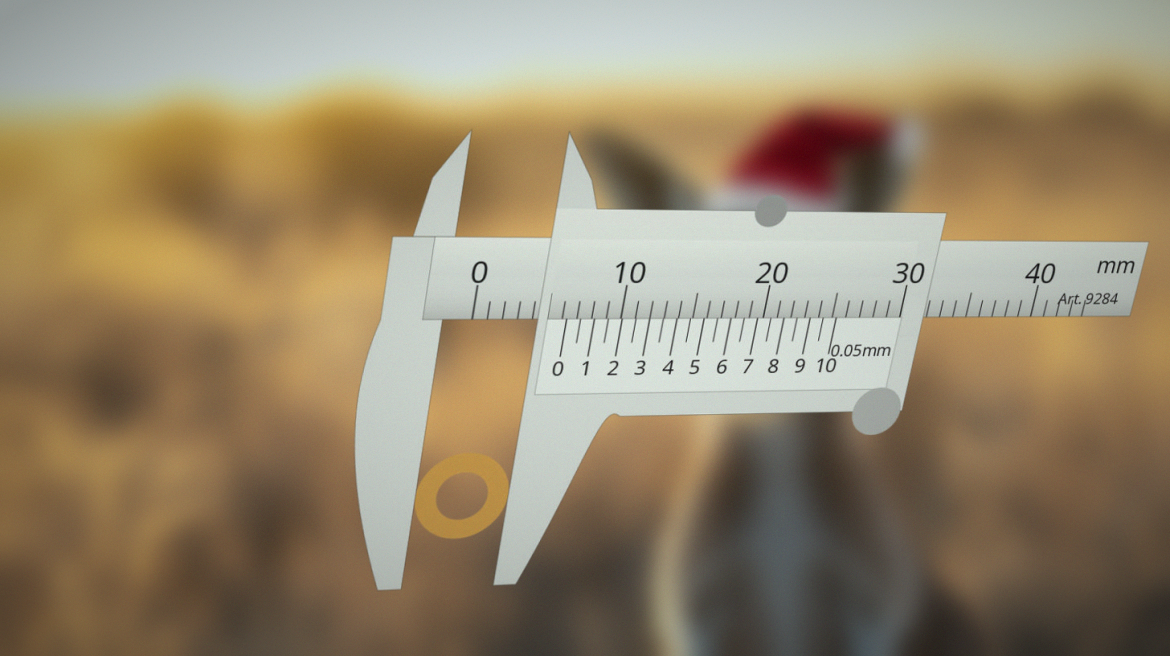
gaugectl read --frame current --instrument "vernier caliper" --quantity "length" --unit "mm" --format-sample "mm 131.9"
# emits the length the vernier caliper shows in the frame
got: mm 6.3
